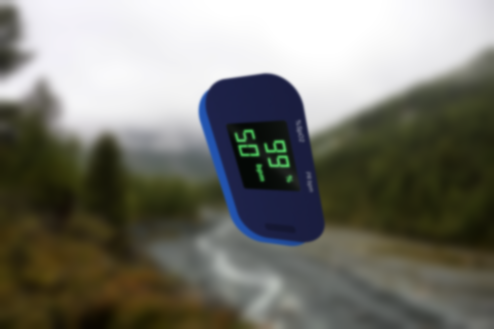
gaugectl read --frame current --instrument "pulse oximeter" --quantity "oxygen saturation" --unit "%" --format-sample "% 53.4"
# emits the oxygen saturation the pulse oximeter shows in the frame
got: % 99
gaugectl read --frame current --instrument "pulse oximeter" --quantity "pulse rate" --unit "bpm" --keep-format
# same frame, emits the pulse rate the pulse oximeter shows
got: bpm 50
